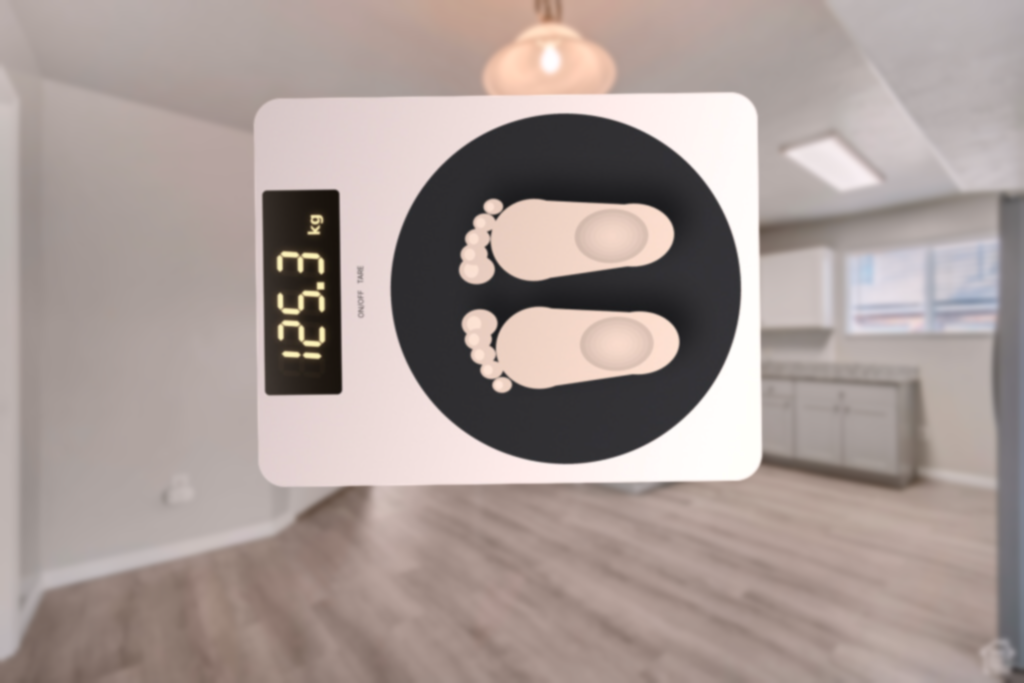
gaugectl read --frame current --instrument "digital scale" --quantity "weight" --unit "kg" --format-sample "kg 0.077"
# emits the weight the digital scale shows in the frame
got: kg 125.3
